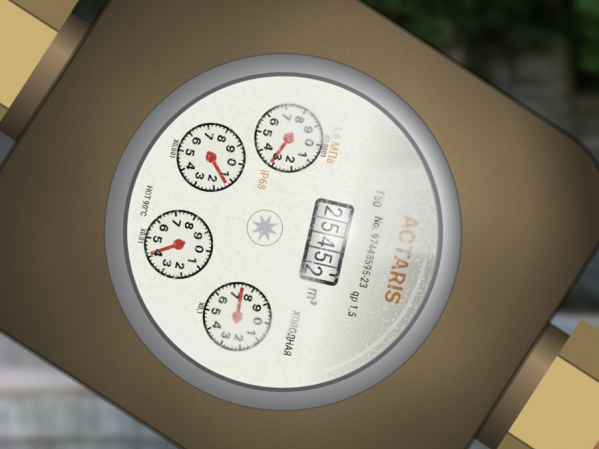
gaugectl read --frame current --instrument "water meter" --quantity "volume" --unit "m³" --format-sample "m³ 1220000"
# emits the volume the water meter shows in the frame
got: m³ 25451.7413
